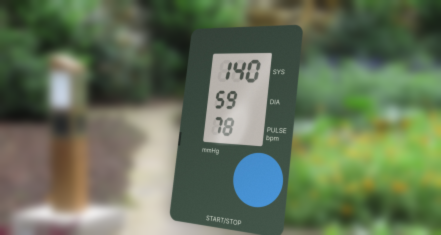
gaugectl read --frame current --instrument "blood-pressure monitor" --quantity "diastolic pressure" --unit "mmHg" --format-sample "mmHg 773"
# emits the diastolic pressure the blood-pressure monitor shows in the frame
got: mmHg 59
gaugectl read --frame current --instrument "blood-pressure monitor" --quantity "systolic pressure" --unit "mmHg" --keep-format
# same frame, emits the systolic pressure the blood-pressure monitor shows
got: mmHg 140
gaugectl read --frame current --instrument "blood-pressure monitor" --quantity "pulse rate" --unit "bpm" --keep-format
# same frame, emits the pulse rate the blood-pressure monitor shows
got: bpm 78
